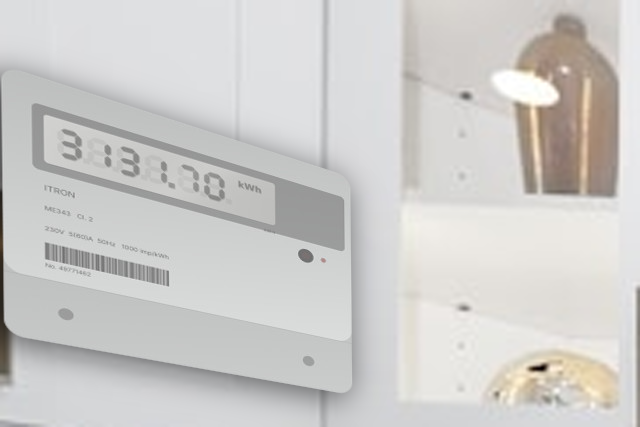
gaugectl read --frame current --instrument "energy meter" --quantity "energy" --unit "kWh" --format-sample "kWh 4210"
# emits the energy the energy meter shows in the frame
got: kWh 3131.70
